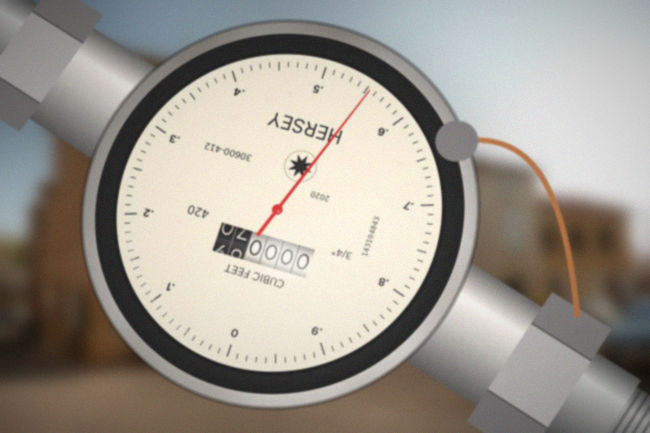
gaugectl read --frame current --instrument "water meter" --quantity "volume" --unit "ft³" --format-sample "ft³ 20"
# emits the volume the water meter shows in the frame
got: ft³ 69.55
